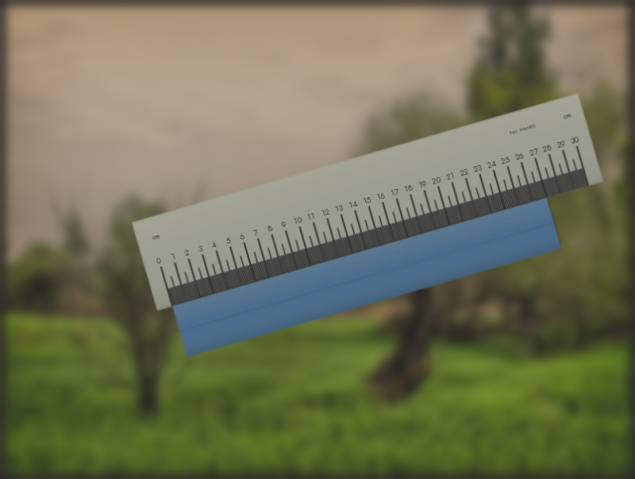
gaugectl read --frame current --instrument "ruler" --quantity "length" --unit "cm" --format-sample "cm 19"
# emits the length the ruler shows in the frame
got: cm 27
